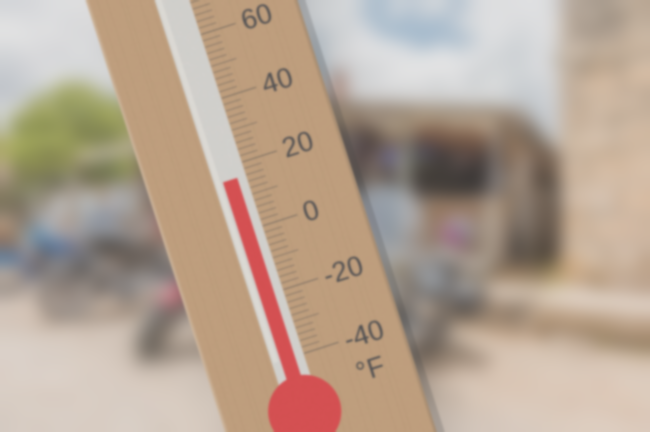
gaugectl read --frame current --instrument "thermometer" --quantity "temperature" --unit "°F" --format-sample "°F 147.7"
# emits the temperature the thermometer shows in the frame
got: °F 16
